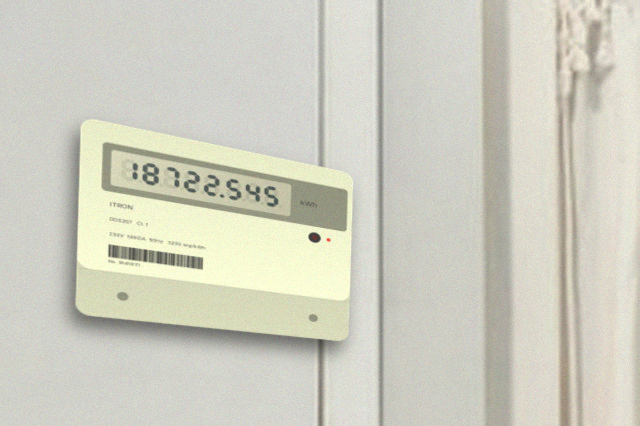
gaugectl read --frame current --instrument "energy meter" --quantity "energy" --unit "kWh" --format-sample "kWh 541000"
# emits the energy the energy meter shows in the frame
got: kWh 18722.545
